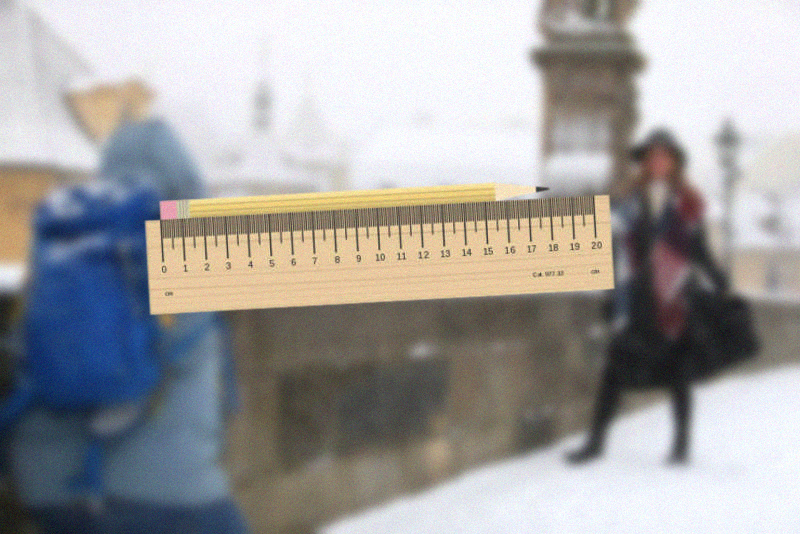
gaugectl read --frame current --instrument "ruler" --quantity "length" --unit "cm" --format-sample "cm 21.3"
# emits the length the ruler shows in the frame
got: cm 18
